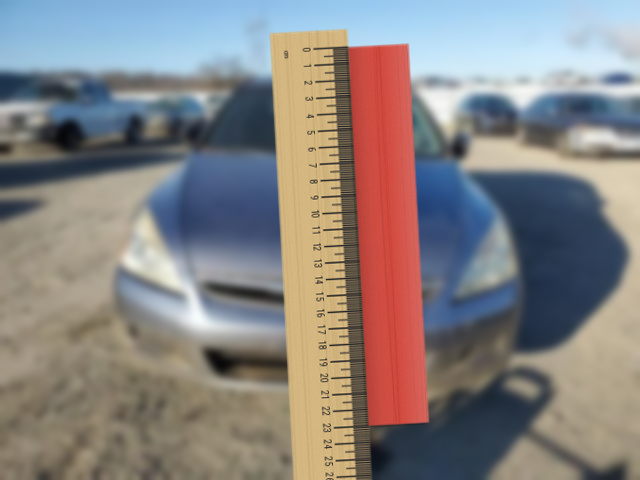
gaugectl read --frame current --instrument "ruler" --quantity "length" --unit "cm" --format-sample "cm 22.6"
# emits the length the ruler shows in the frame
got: cm 23
